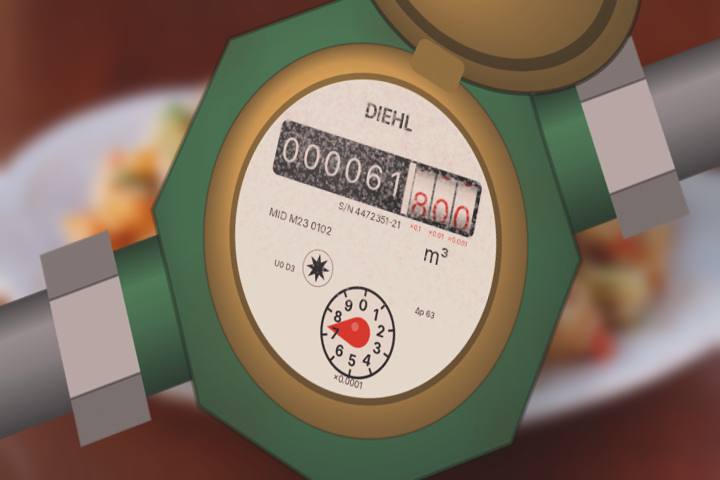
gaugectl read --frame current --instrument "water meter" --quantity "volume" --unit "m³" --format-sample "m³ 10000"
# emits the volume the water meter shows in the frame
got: m³ 61.7997
